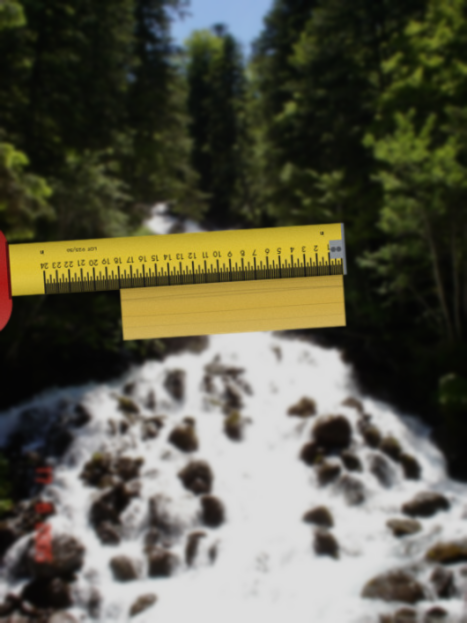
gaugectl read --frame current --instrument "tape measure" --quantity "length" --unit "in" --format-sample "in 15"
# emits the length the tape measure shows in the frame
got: in 18
